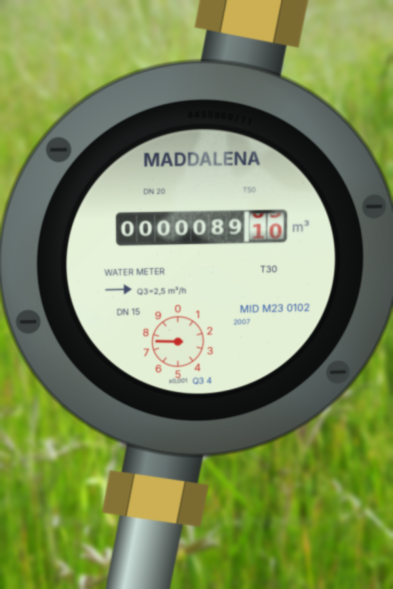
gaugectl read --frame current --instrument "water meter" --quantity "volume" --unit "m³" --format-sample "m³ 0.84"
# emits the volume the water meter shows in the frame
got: m³ 89.097
